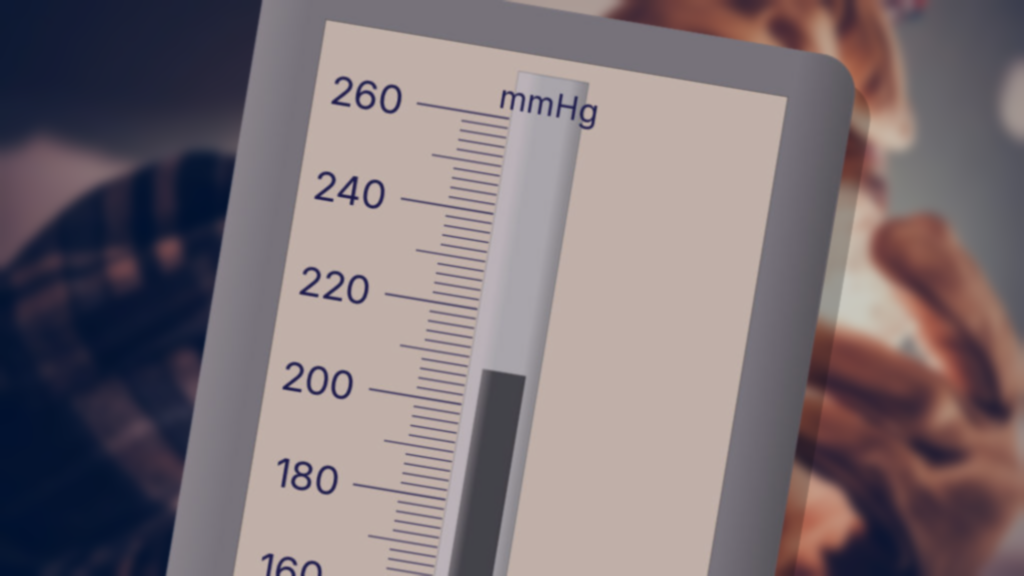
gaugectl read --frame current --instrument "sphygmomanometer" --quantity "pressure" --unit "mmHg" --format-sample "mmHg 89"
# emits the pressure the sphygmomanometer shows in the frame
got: mmHg 208
